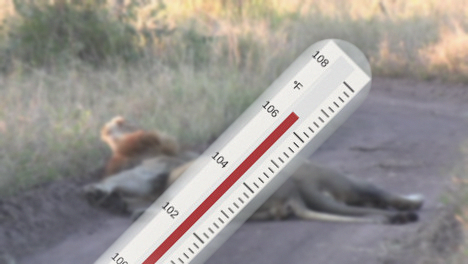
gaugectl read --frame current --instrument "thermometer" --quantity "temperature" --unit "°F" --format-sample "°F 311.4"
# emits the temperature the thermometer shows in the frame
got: °F 106.4
